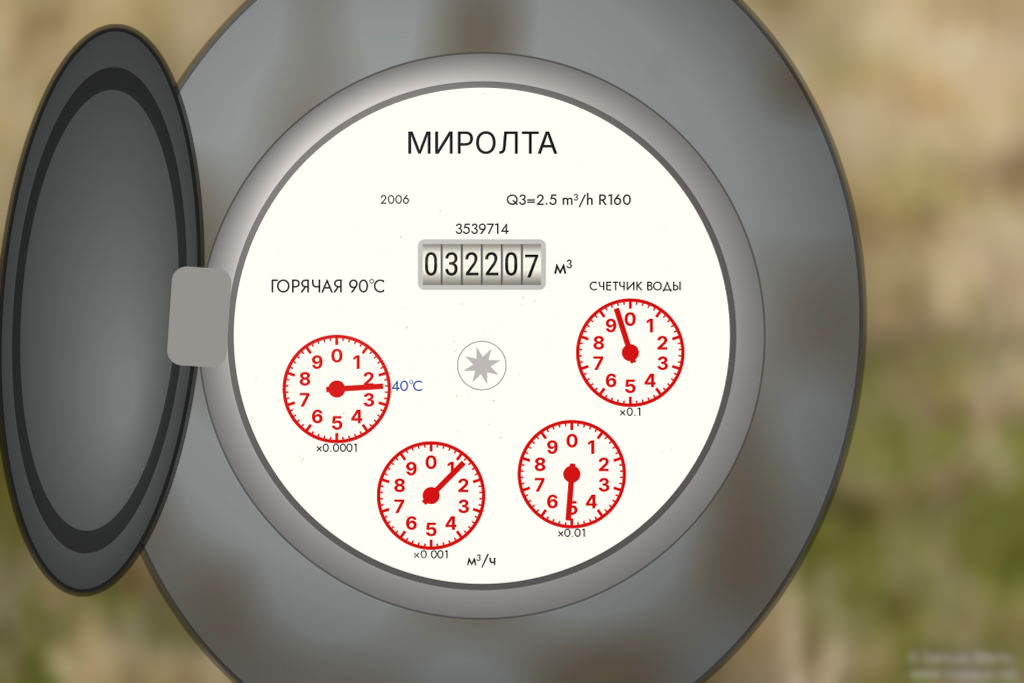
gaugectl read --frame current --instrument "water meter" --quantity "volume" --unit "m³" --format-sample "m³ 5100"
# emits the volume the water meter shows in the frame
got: m³ 32206.9512
